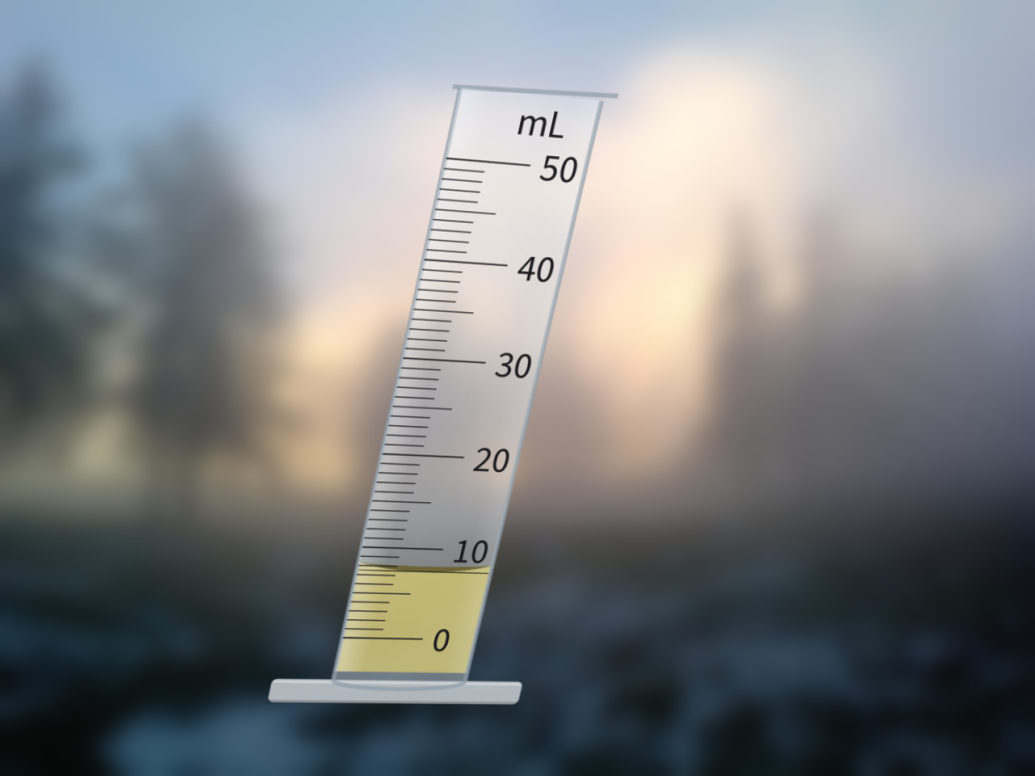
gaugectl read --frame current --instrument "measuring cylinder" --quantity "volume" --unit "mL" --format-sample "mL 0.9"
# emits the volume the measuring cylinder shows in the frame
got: mL 7.5
